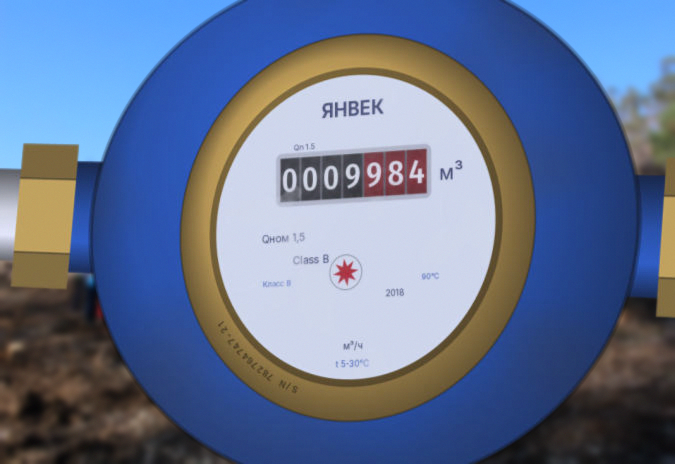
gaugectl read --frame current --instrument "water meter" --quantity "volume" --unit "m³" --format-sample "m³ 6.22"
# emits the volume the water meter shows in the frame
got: m³ 9.984
